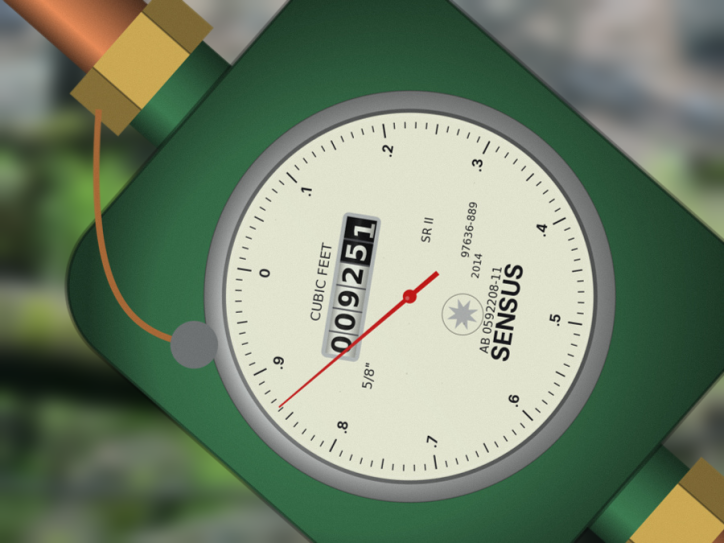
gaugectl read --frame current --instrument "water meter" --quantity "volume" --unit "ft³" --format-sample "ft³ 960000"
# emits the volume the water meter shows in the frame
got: ft³ 9250.86
